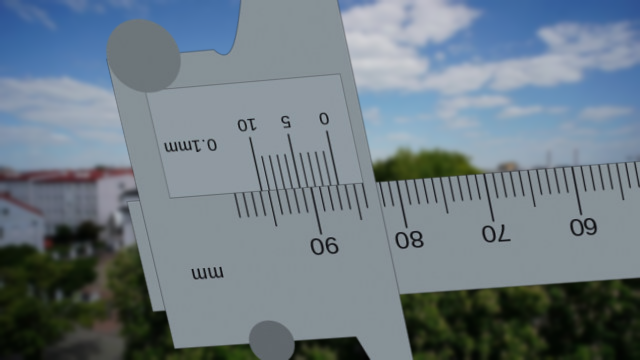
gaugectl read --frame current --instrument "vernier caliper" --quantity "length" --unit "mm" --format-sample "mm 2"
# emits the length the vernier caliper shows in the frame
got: mm 86.8
